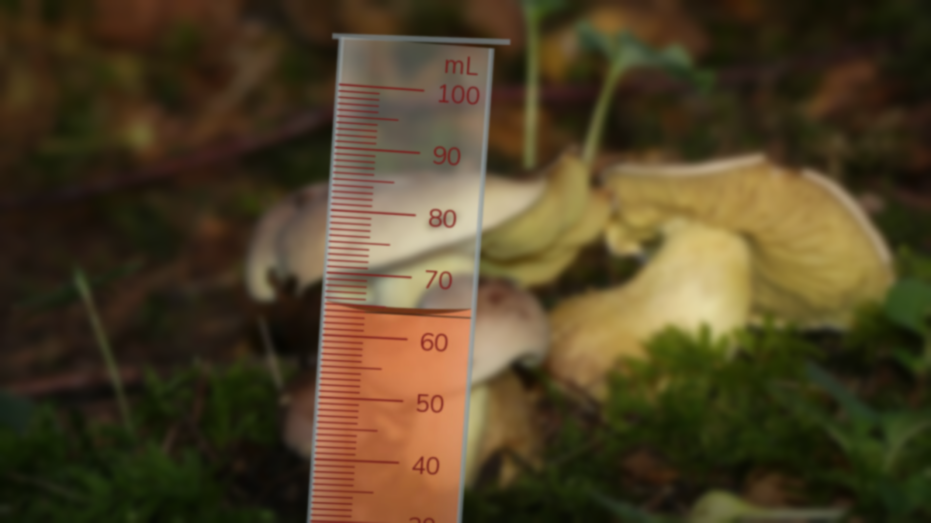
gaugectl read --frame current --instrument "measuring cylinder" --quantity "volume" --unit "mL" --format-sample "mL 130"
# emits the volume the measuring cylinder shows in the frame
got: mL 64
